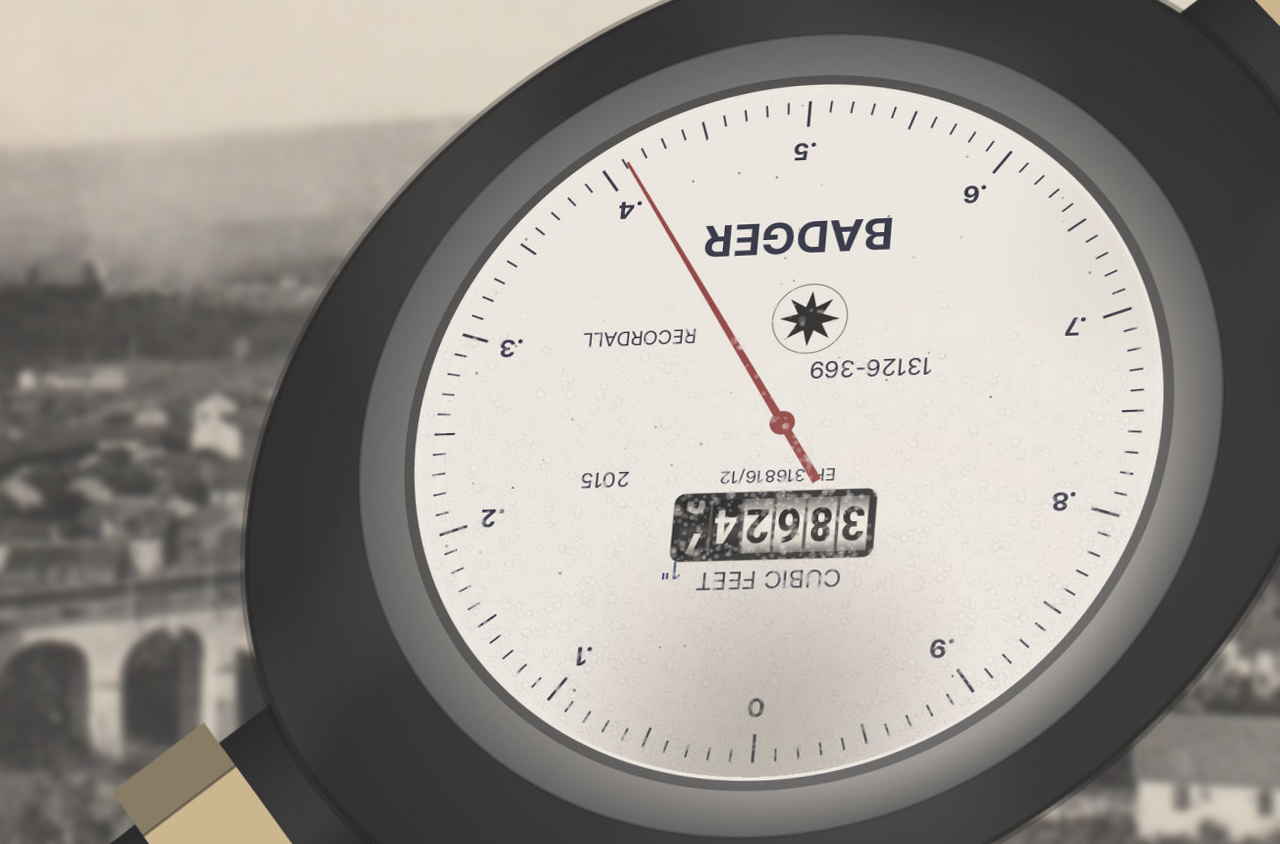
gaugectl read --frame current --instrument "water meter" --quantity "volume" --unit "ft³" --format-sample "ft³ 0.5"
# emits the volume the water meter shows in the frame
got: ft³ 386247.41
